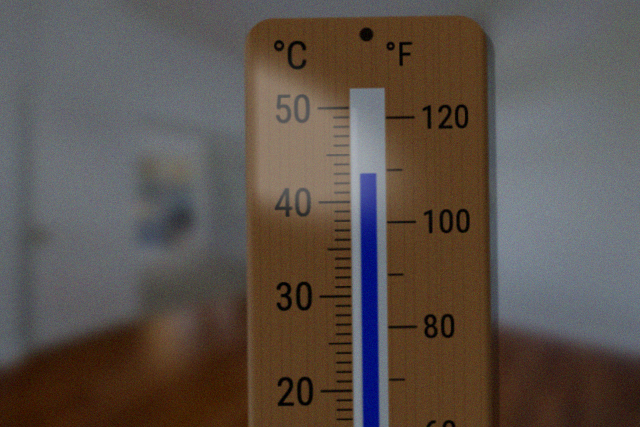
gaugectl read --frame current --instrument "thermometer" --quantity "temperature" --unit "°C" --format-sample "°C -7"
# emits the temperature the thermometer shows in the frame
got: °C 43
